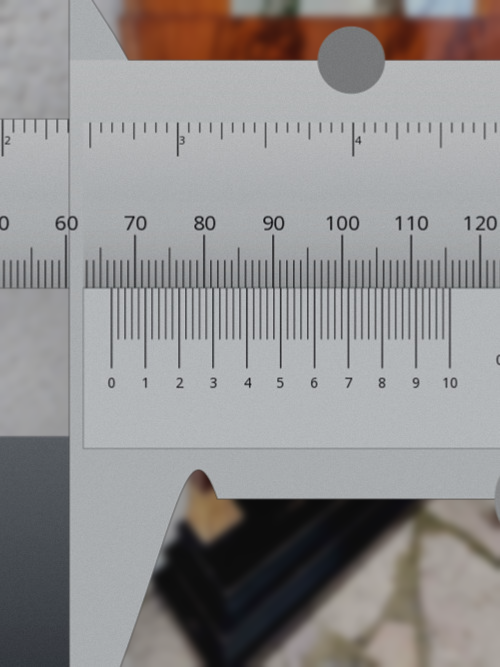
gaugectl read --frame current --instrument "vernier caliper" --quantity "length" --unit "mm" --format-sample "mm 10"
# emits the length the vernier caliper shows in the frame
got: mm 66.6
